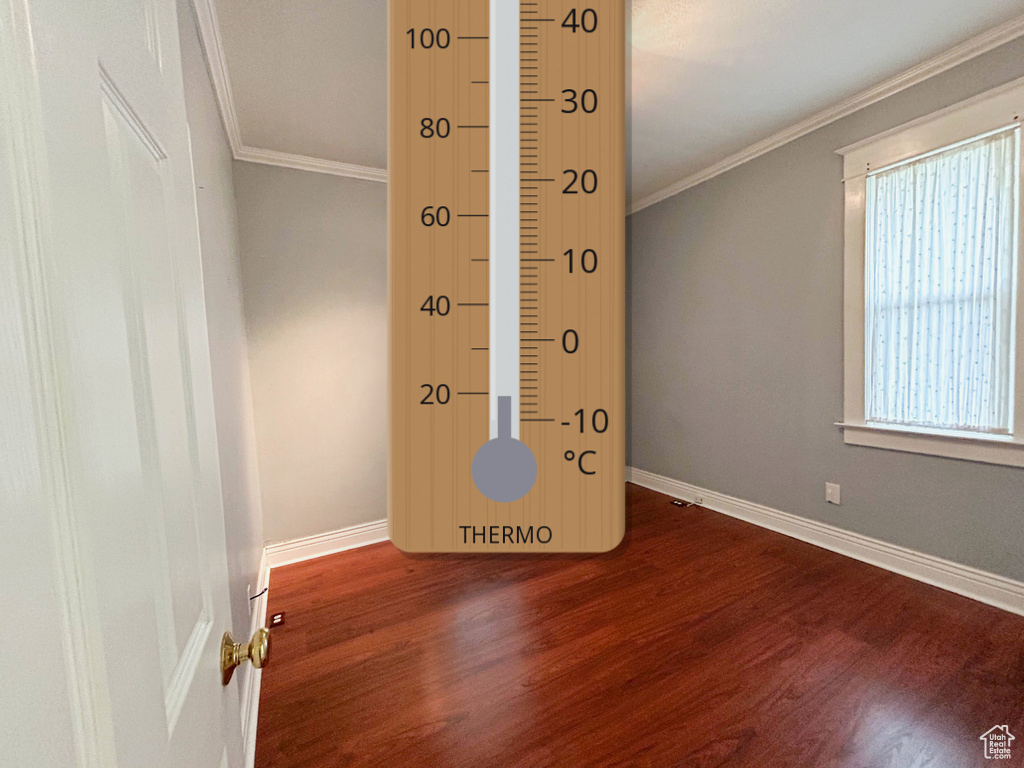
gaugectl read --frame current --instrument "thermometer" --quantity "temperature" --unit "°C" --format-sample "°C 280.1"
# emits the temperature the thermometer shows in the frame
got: °C -7
